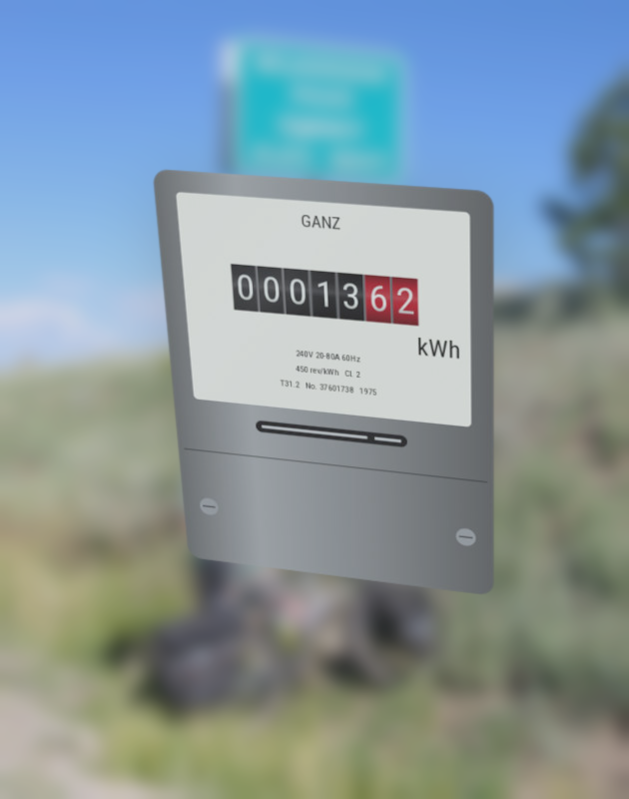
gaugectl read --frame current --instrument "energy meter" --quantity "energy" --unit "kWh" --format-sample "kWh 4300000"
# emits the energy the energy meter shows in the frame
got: kWh 13.62
